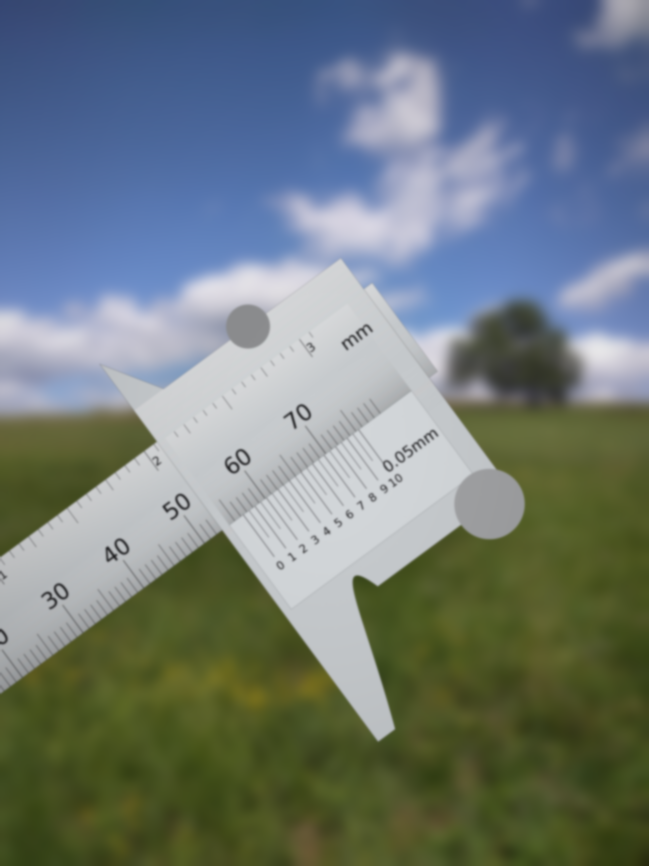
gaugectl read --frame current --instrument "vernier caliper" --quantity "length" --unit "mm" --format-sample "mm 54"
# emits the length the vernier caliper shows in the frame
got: mm 56.4
